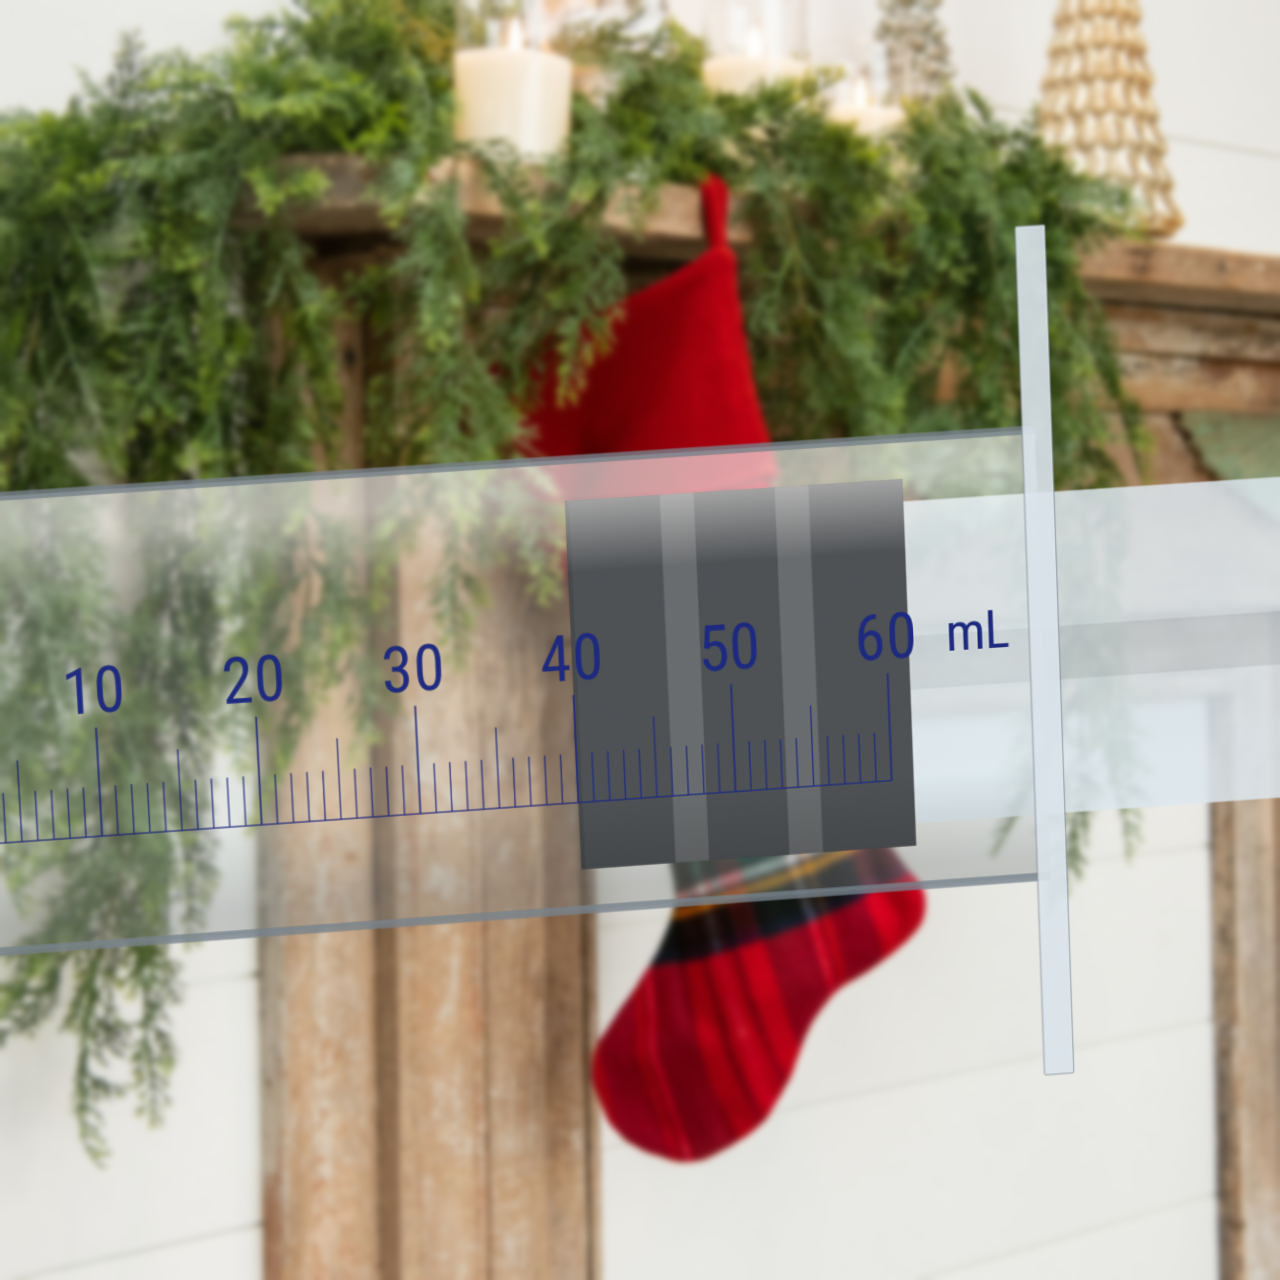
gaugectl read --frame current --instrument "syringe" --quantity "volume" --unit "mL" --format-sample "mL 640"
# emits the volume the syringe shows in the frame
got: mL 40
